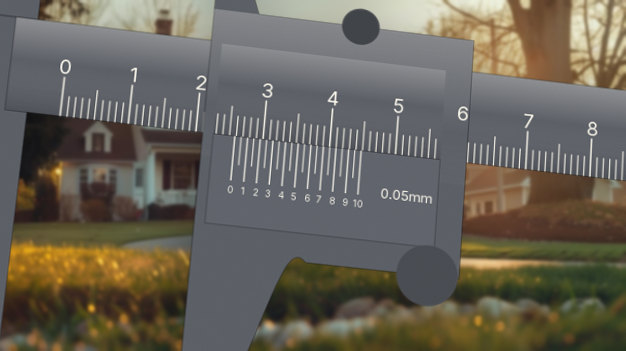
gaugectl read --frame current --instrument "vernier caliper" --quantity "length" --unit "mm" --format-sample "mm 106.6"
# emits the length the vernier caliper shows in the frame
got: mm 25.8
